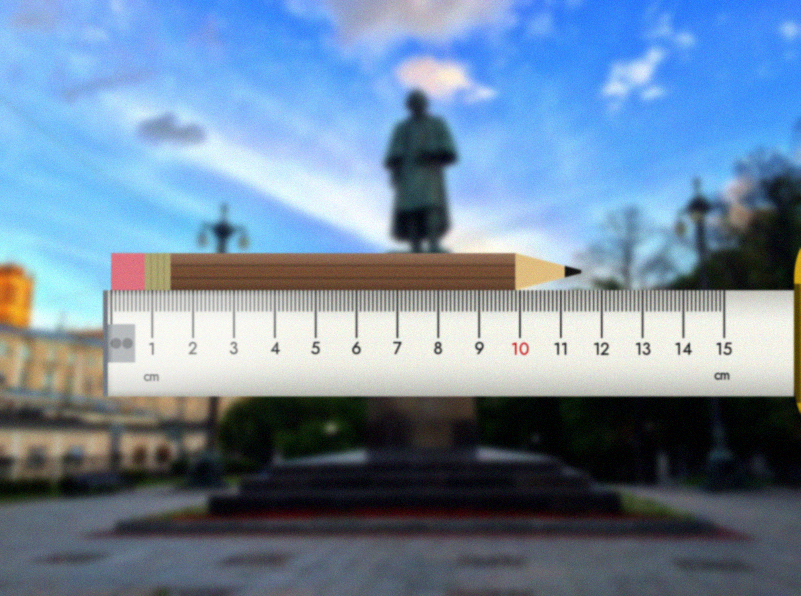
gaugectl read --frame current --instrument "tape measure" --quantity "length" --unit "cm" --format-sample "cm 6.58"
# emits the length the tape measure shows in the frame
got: cm 11.5
